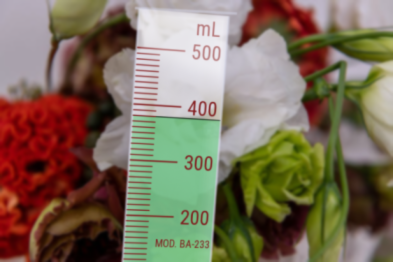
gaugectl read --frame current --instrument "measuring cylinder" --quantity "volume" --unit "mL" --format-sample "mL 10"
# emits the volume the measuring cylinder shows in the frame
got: mL 380
